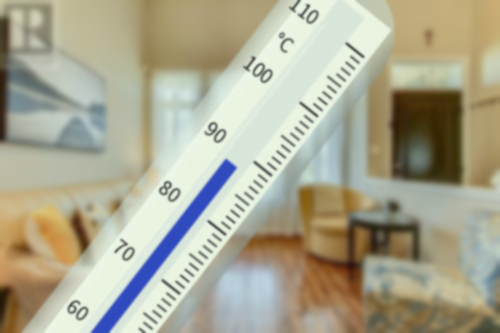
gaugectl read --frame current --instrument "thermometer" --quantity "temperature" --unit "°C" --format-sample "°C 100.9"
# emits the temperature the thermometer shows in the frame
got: °C 88
